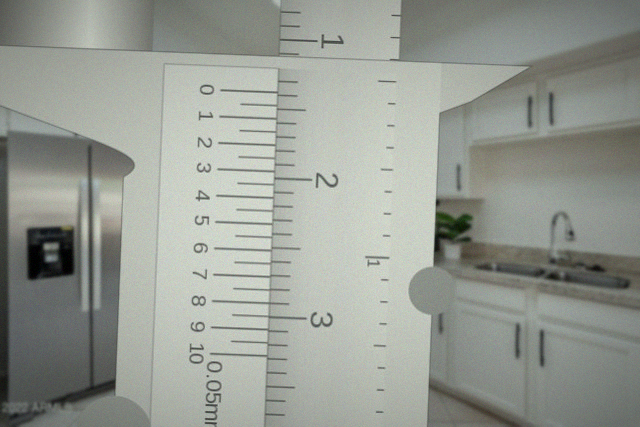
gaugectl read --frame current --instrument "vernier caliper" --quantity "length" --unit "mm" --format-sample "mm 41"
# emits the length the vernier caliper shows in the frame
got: mm 13.8
